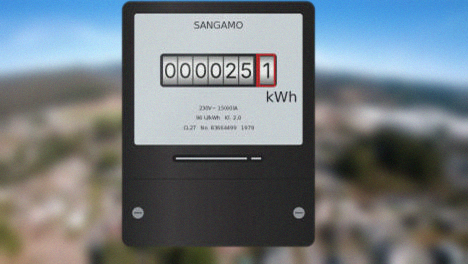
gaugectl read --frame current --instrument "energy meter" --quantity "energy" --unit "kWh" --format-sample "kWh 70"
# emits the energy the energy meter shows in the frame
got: kWh 25.1
